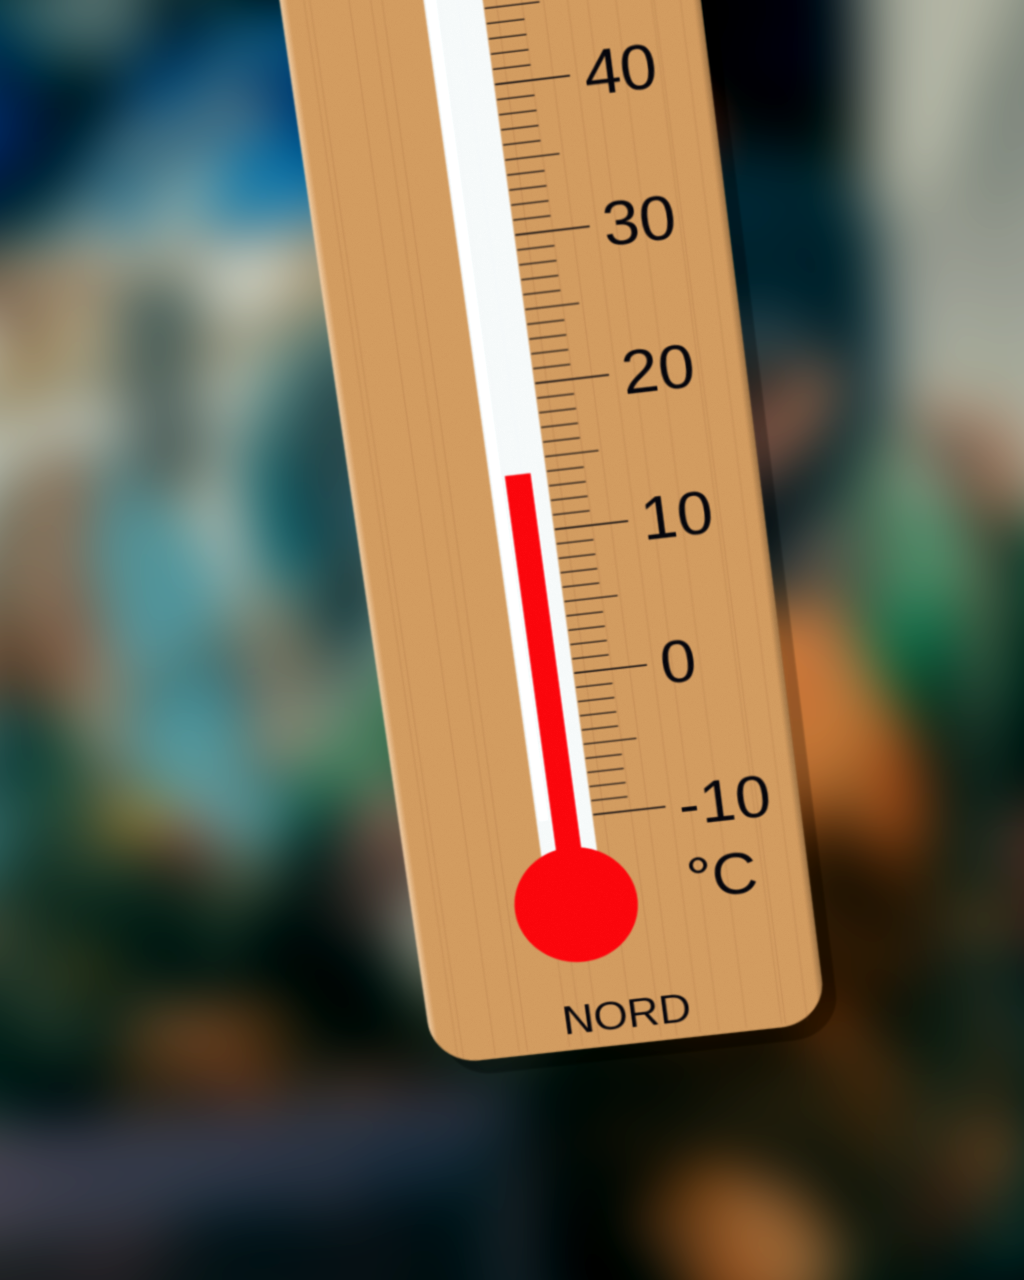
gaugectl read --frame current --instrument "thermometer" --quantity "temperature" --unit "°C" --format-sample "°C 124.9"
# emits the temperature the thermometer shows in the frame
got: °C 14
